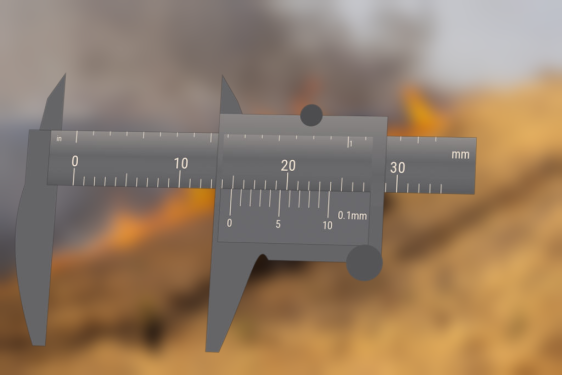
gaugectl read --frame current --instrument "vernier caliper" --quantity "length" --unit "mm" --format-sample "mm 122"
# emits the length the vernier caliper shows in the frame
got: mm 14.9
